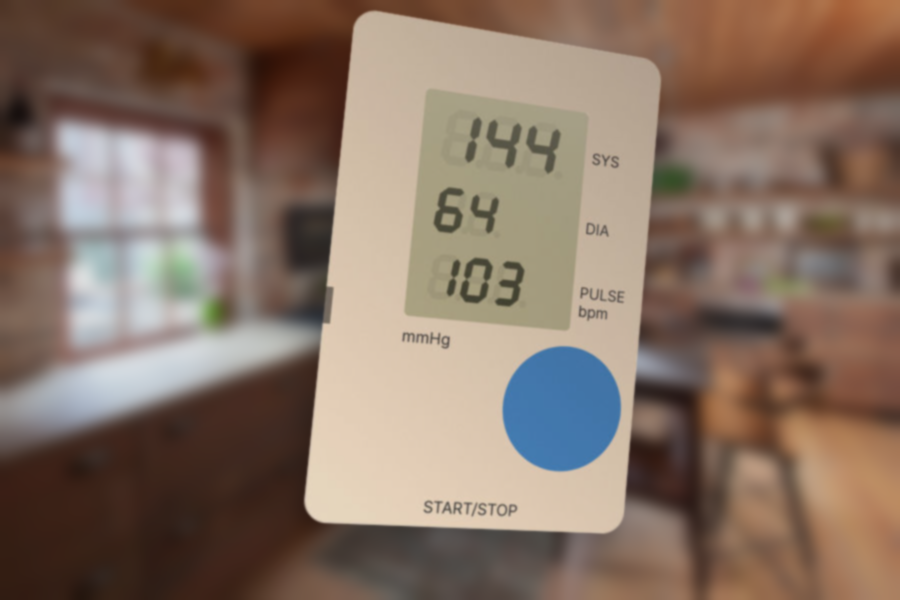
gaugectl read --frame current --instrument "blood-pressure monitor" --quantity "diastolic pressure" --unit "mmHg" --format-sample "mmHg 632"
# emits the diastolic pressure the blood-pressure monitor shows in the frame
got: mmHg 64
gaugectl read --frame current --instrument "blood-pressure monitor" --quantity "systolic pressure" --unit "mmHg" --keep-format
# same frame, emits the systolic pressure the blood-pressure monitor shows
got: mmHg 144
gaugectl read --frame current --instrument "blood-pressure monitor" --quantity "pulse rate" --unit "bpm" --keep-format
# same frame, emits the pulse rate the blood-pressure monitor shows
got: bpm 103
